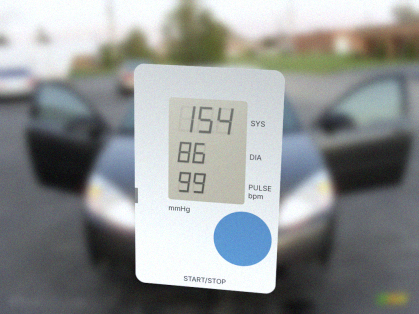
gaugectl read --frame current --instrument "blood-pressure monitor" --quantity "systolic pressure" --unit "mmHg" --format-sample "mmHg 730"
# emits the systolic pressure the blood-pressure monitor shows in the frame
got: mmHg 154
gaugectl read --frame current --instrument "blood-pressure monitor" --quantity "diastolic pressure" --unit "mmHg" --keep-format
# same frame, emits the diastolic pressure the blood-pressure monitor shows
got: mmHg 86
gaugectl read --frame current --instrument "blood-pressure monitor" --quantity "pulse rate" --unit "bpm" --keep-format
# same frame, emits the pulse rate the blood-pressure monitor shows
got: bpm 99
